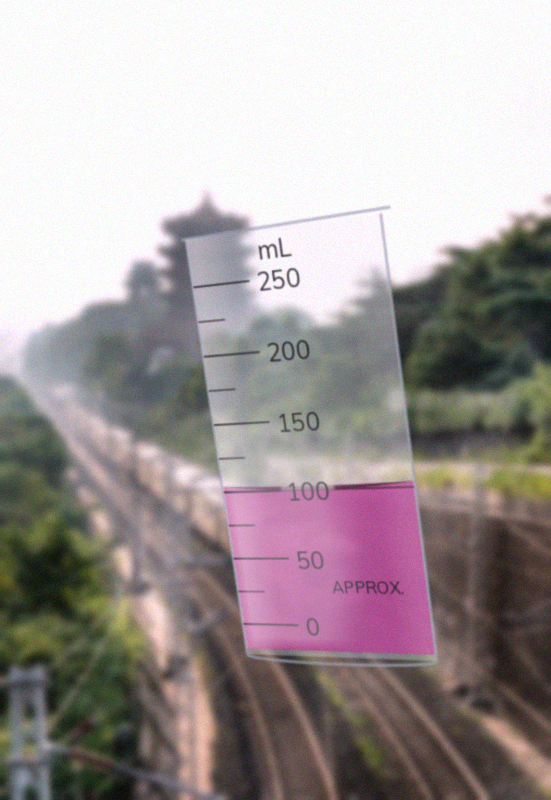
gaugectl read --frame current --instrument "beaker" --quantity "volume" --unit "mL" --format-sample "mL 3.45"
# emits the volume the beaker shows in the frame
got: mL 100
